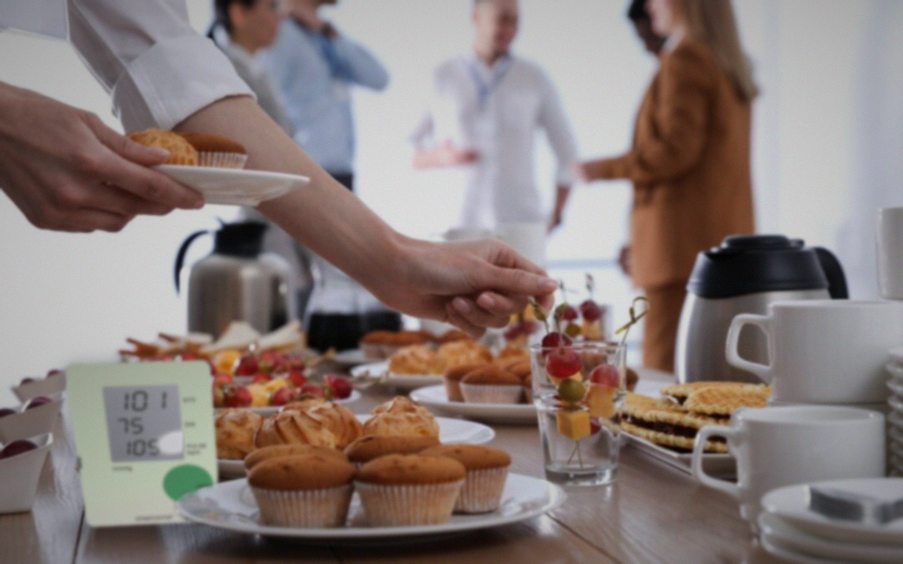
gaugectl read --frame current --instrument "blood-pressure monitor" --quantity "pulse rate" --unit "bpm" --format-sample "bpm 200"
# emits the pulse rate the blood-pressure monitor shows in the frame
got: bpm 105
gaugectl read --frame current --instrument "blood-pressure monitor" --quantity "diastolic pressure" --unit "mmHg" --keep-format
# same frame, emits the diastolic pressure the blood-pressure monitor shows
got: mmHg 75
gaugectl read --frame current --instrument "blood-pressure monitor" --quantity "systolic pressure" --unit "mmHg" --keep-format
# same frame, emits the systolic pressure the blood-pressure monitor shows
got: mmHg 101
